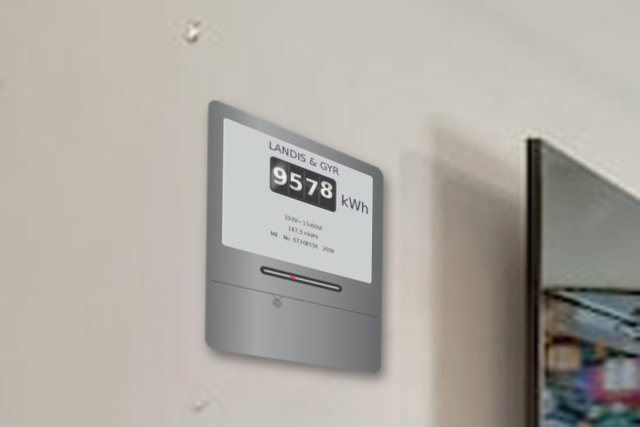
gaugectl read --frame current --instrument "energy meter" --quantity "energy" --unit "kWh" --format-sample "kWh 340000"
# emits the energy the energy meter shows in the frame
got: kWh 9578
